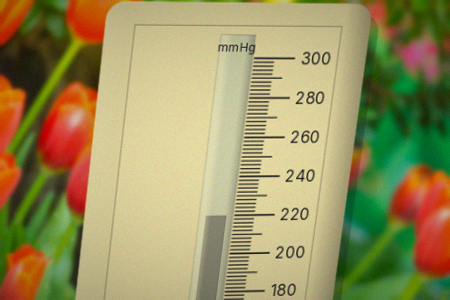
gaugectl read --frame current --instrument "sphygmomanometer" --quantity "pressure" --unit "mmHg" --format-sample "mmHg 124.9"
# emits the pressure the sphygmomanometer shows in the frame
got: mmHg 220
